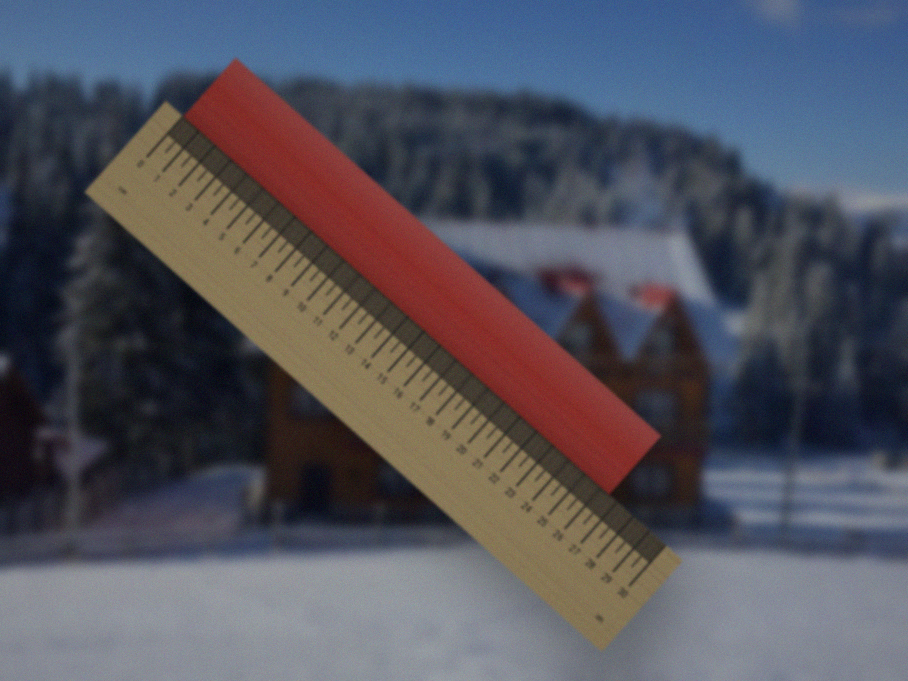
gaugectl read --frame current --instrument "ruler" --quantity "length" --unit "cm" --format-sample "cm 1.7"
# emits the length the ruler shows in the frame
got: cm 26.5
